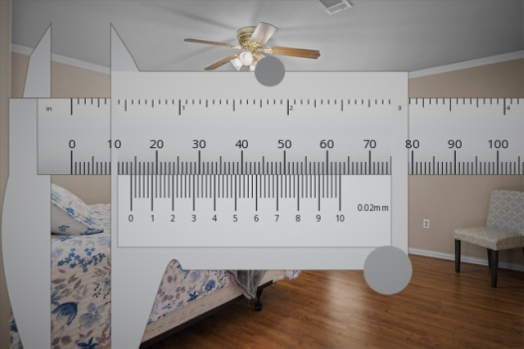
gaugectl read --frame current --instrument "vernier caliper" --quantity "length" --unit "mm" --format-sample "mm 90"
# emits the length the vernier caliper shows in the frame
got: mm 14.0
